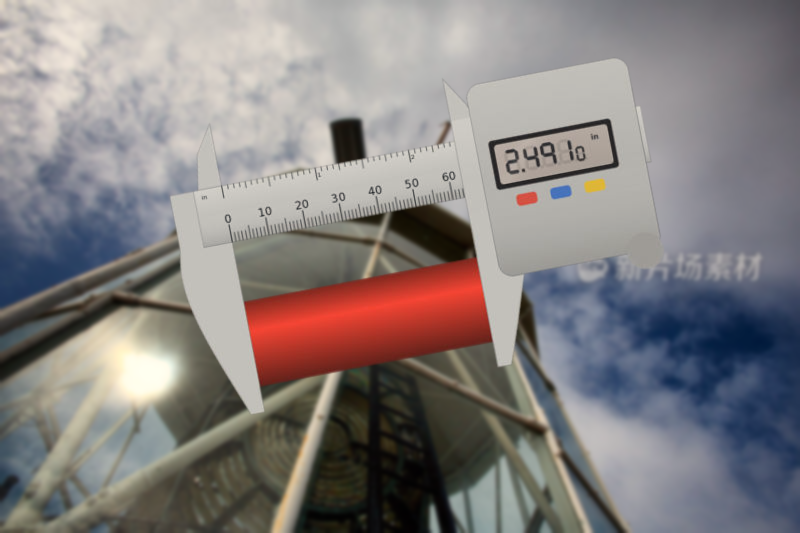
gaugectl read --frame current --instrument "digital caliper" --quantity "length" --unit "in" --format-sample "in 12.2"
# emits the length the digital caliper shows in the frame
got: in 2.4910
